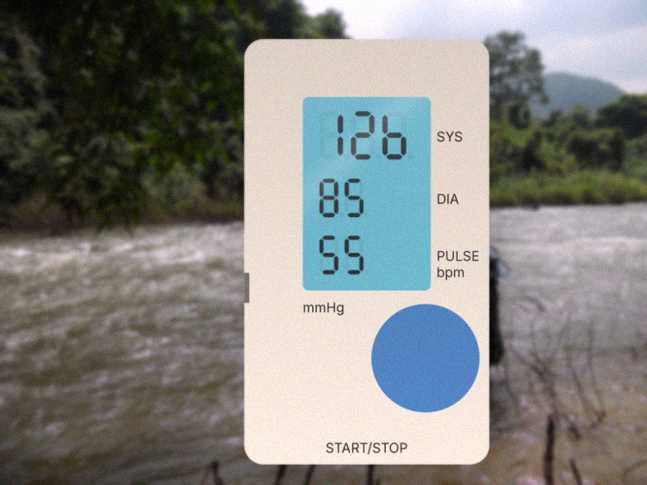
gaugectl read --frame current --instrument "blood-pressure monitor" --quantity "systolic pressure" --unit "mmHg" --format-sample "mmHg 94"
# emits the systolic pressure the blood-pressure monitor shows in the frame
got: mmHg 126
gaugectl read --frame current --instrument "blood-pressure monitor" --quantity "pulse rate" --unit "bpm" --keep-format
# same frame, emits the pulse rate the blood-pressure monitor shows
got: bpm 55
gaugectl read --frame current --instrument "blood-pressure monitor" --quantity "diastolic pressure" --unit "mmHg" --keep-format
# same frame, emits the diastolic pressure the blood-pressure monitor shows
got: mmHg 85
